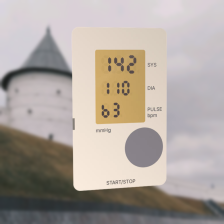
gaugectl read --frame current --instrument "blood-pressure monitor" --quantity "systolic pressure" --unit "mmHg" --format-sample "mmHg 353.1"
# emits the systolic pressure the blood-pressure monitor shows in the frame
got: mmHg 142
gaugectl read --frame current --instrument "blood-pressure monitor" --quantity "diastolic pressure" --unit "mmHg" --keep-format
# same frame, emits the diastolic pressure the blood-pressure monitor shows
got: mmHg 110
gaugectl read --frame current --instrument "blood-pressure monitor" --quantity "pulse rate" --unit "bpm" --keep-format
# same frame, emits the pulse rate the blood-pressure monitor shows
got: bpm 63
